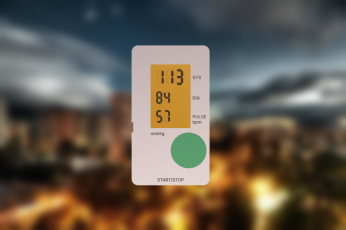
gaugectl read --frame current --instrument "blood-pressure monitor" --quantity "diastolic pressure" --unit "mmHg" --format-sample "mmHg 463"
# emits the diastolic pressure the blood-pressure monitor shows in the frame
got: mmHg 84
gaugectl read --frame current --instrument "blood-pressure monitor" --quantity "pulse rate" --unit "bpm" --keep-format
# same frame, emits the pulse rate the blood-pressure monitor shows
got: bpm 57
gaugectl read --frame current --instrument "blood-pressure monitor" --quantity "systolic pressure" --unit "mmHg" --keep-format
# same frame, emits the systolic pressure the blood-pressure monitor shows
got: mmHg 113
